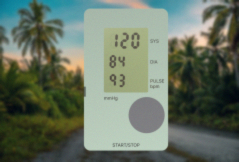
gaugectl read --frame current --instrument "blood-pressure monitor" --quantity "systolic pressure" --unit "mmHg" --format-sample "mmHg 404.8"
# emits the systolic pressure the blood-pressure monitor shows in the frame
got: mmHg 120
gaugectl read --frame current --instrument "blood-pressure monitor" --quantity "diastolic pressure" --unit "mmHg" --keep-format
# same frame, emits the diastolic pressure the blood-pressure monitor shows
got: mmHg 84
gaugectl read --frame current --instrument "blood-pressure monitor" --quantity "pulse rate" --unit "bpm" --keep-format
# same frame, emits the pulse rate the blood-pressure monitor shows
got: bpm 93
